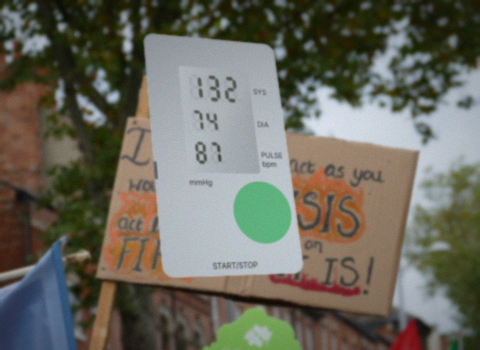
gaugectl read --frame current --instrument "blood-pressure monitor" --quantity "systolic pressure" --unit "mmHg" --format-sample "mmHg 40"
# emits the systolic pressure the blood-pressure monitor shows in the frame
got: mmHg 132
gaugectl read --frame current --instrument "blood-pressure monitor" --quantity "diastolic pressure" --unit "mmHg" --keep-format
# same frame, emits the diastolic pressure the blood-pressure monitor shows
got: mmHg 74
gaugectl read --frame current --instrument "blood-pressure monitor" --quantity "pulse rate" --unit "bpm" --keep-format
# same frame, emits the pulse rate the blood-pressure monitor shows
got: bpm 87
